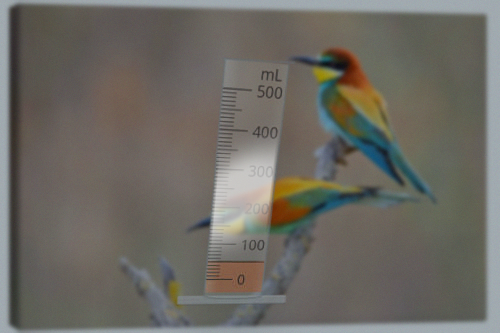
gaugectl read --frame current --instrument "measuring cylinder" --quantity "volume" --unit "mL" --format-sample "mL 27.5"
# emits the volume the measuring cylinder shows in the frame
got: mL 50
